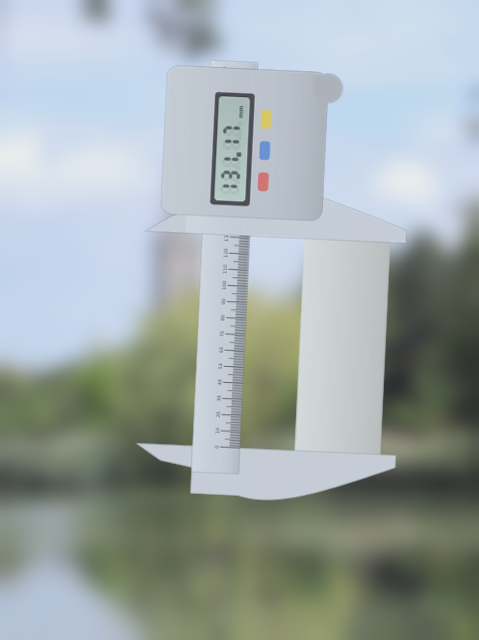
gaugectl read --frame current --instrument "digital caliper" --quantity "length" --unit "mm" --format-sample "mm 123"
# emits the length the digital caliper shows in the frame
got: mm 131.17
